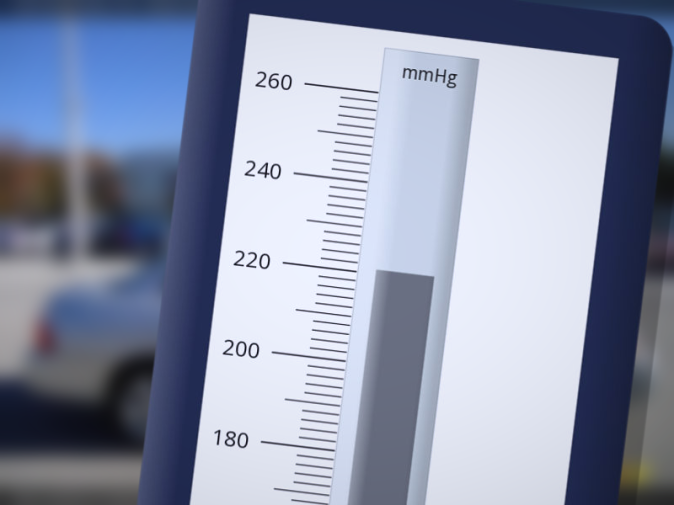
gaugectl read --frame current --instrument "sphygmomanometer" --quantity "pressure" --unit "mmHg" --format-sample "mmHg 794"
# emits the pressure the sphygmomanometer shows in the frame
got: mmHg 221
